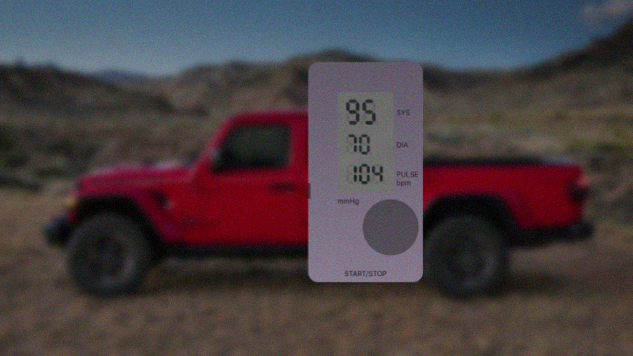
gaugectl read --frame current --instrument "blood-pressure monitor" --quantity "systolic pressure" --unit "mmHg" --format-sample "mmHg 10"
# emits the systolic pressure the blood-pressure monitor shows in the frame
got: mmHg 95
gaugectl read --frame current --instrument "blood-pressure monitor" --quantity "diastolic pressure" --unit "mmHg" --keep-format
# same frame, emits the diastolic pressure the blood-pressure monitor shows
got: mmHg 70
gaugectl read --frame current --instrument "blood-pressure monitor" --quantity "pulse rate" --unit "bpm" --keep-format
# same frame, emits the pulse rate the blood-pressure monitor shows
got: bpm 104
